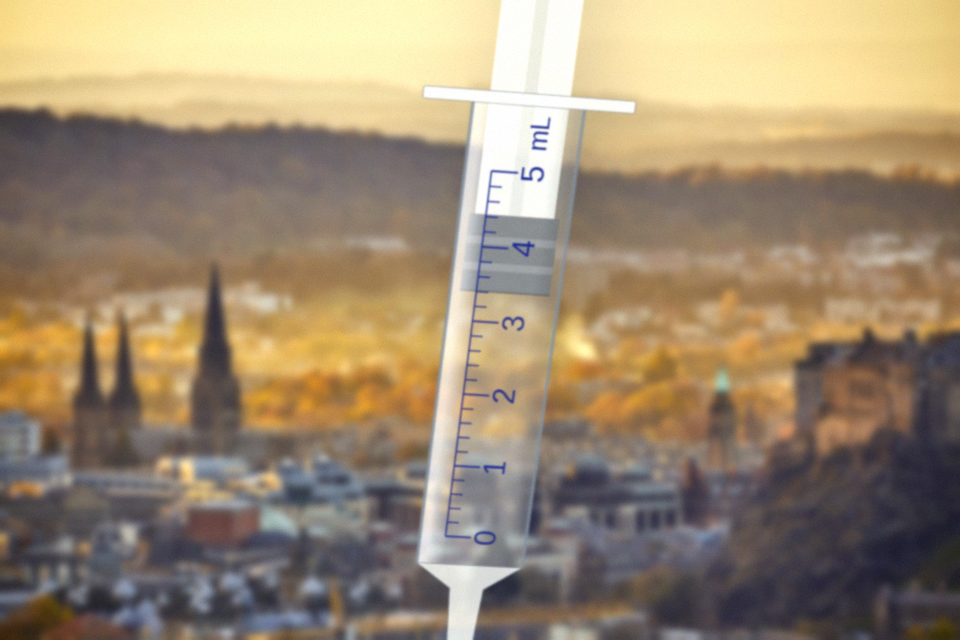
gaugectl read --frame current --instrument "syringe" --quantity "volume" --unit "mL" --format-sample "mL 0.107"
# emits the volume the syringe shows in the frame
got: mL 3.4
